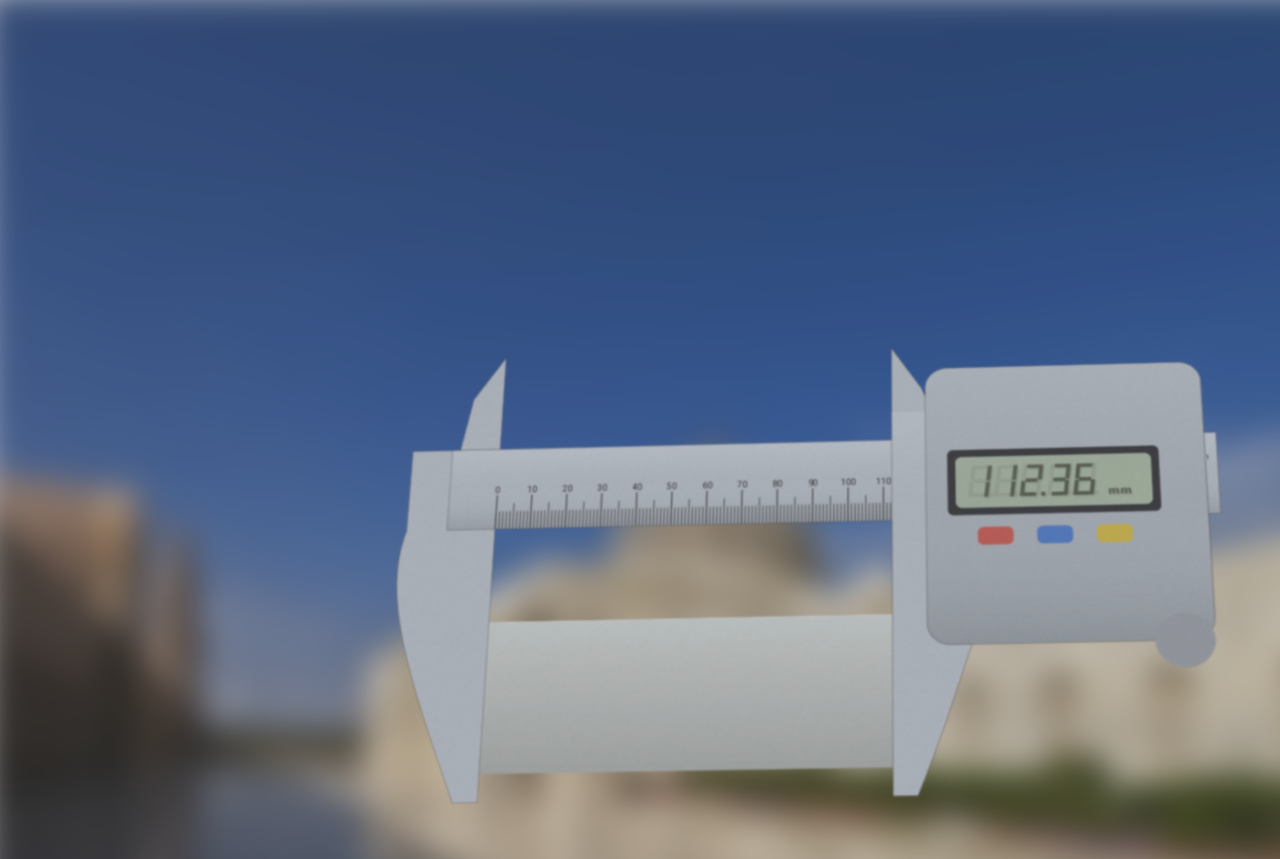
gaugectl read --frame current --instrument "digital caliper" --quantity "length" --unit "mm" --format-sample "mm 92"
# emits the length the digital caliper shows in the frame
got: mm 112.36
